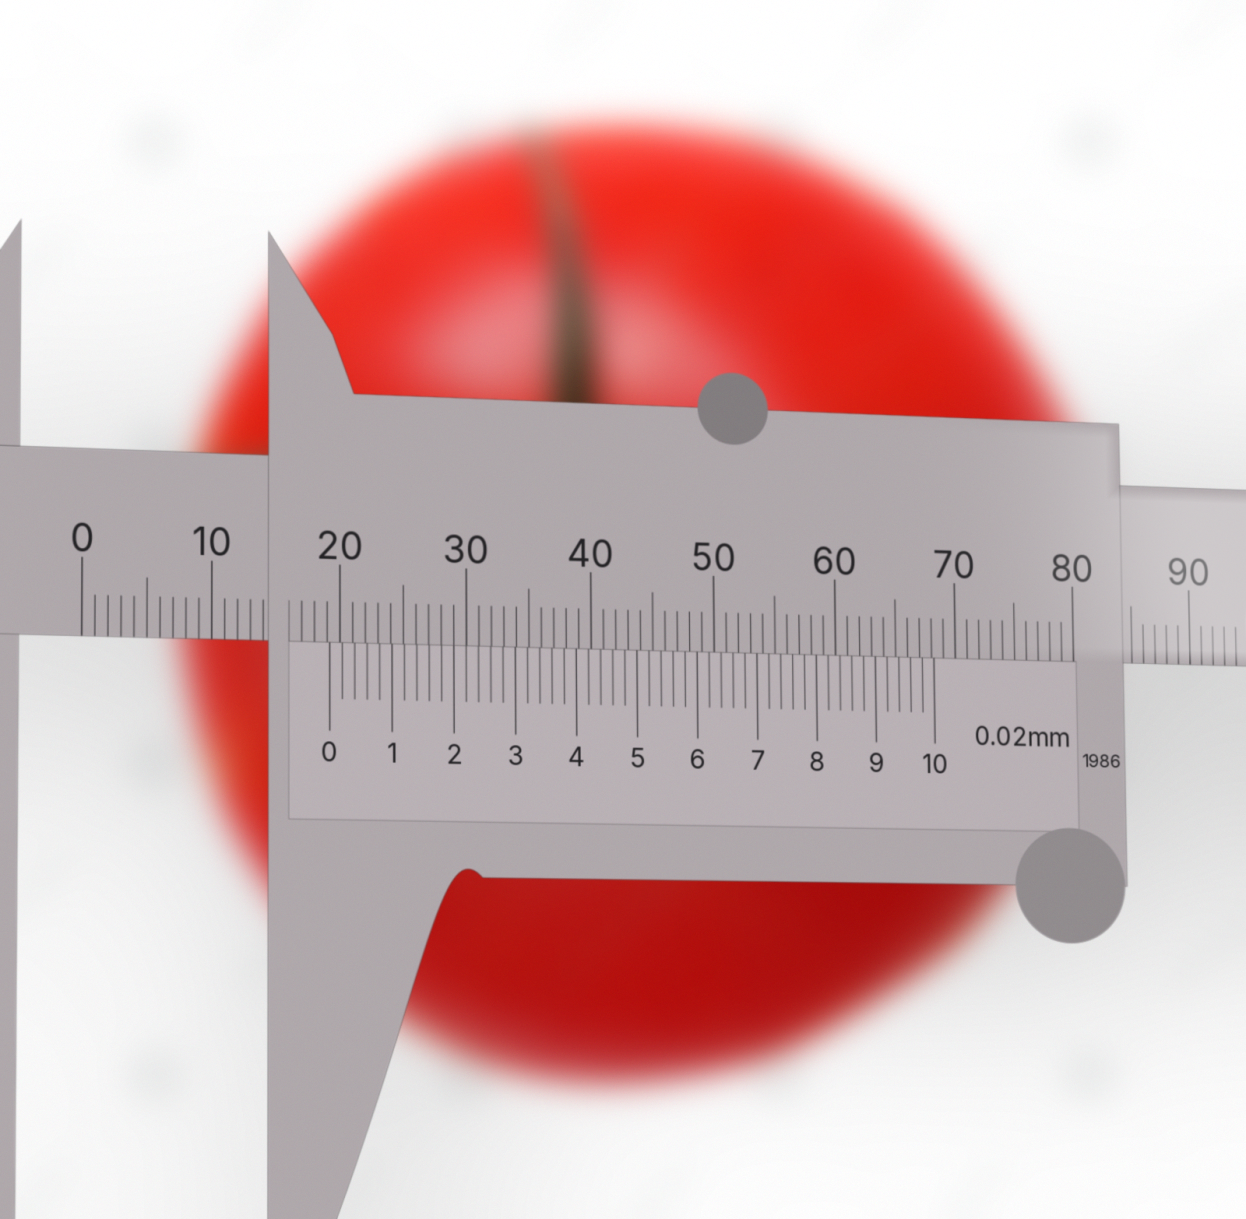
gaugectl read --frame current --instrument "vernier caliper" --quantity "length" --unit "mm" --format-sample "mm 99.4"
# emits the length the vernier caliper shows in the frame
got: mm 19.2
